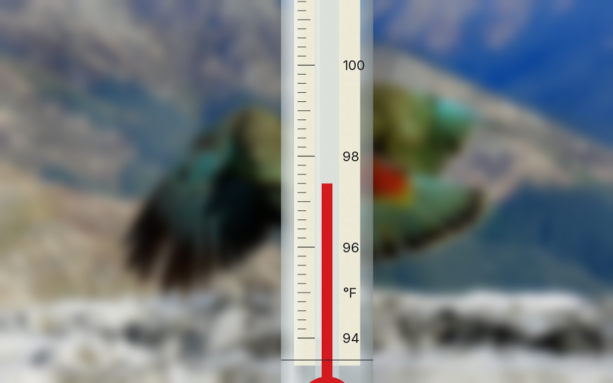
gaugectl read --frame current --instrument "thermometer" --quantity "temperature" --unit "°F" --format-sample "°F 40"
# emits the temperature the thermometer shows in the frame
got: °F 97.4
